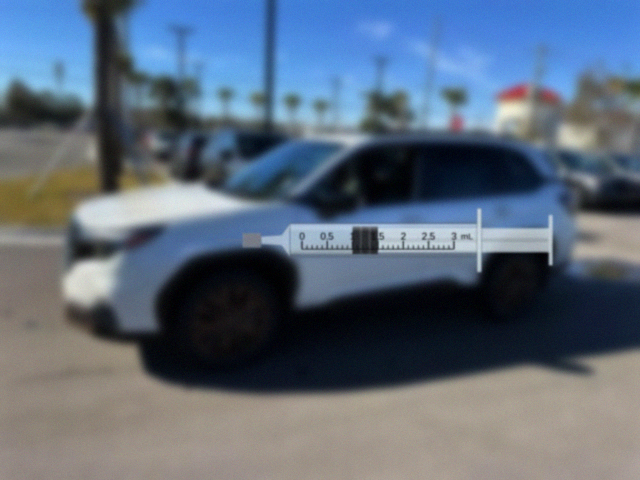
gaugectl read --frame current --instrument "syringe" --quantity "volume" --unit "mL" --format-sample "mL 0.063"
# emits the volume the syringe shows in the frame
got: mL 1
